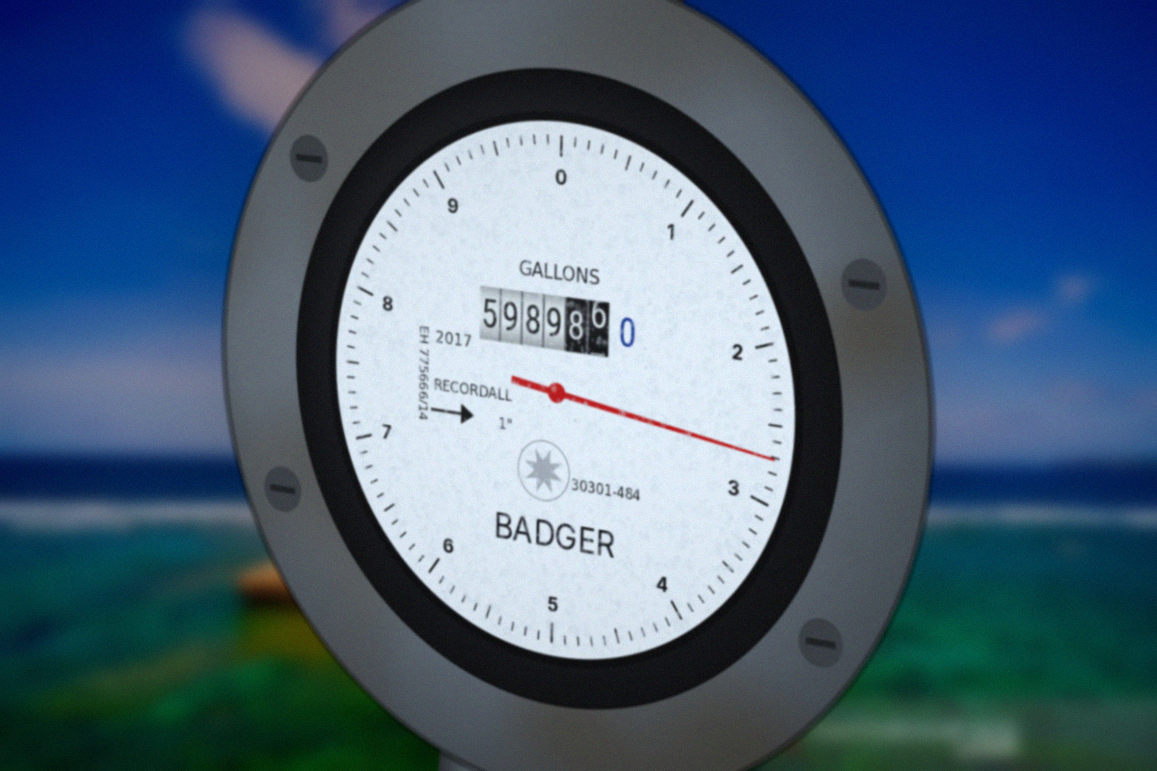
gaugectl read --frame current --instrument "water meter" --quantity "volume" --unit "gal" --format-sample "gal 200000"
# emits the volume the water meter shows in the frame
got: gal 5989862.7
